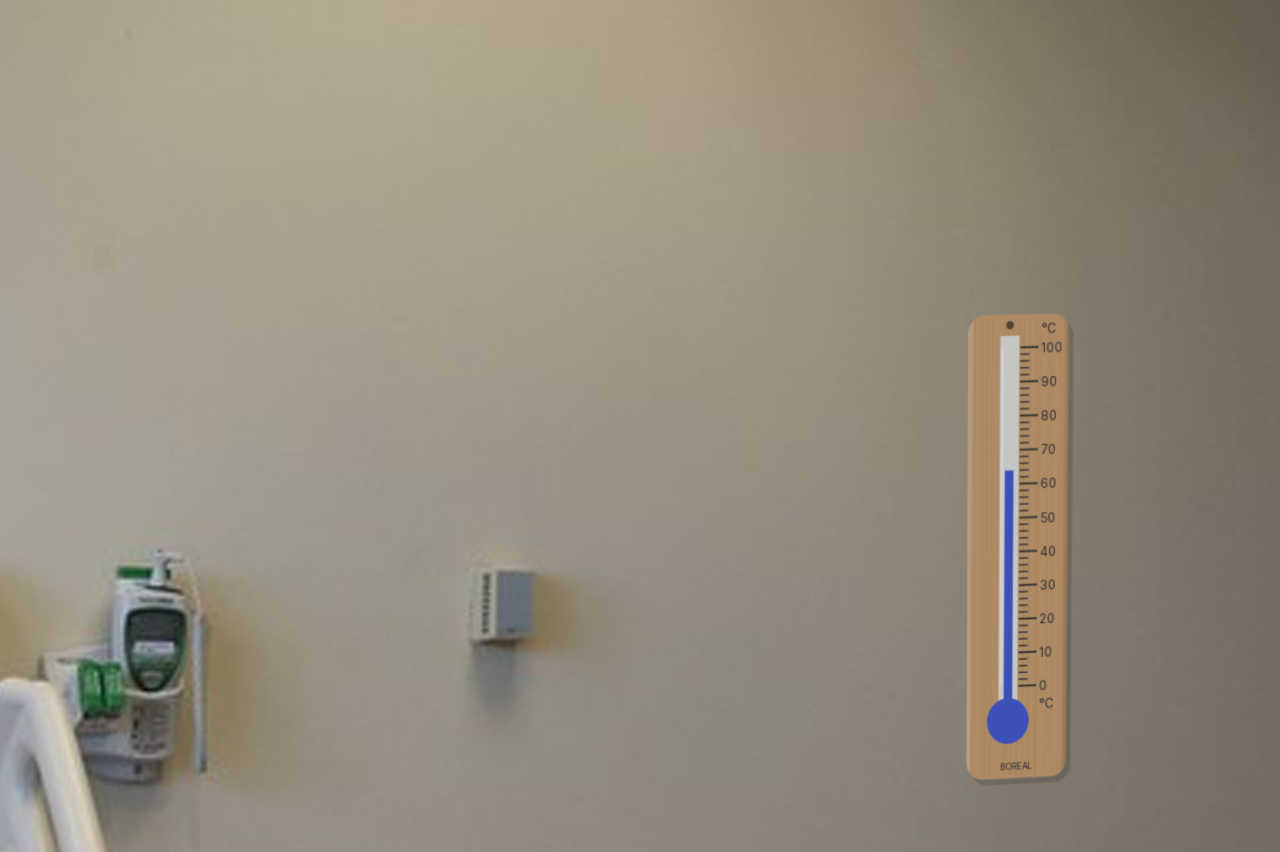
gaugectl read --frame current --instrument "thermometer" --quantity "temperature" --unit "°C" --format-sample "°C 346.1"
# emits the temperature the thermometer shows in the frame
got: °C 64
